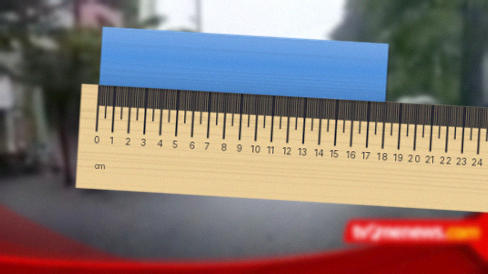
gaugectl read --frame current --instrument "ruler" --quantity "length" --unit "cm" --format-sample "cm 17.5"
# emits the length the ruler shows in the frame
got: cm 18
